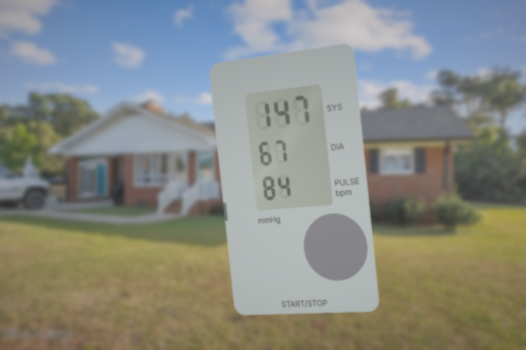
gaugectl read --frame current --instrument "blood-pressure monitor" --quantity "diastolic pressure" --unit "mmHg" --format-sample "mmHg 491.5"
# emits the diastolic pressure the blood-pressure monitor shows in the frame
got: mmHg 67
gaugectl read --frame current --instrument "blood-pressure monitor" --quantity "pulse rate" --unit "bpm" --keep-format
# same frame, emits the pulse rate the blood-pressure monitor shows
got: bpm 84
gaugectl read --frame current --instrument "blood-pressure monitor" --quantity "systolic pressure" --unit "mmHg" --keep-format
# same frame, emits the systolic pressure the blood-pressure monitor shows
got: mmHg 147
